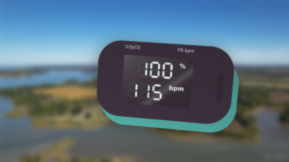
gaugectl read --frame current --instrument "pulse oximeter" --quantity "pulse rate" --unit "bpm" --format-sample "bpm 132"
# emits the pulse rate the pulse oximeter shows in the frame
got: bpm 115
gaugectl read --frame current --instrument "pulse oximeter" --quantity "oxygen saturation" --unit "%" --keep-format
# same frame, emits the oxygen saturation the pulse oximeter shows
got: % 100
